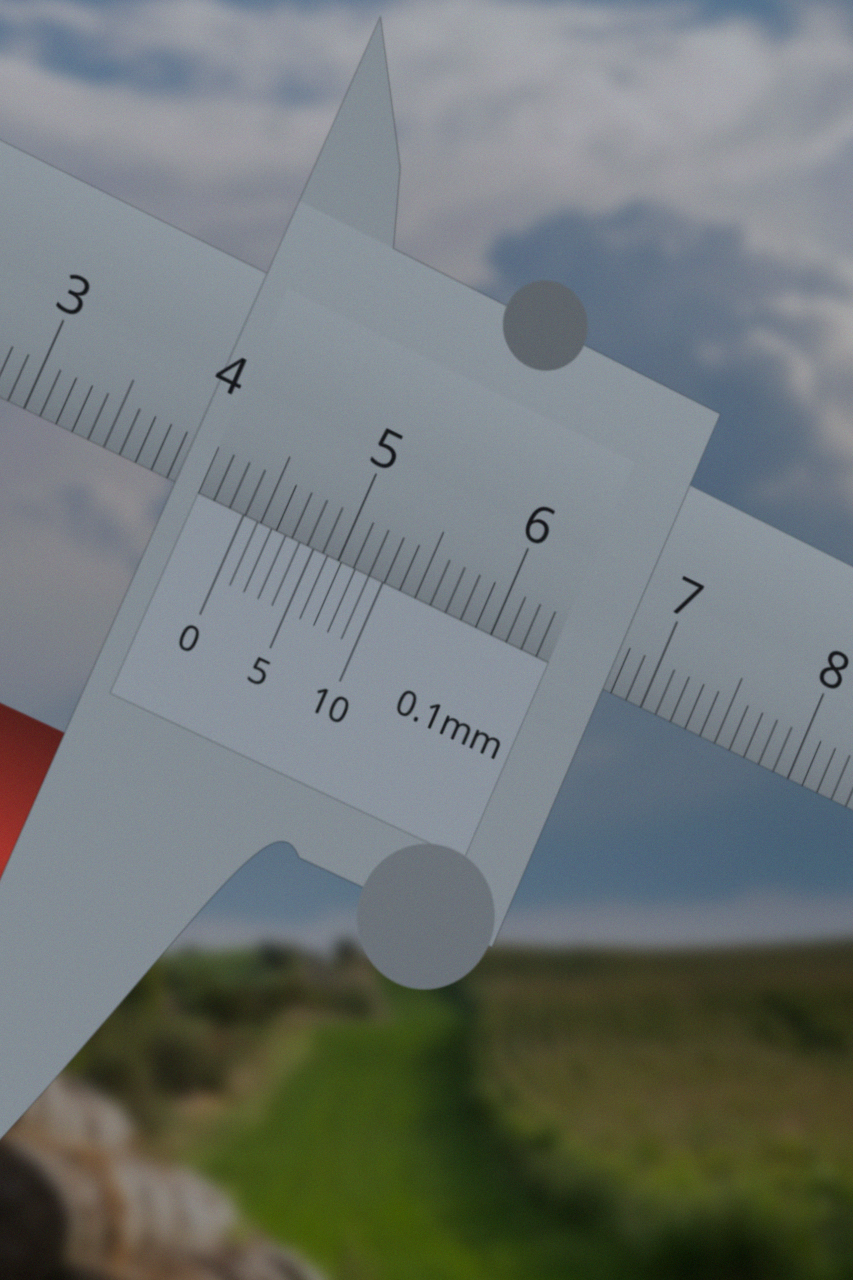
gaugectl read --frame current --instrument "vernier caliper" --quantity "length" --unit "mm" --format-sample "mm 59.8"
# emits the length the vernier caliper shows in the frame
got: mm 43.9
